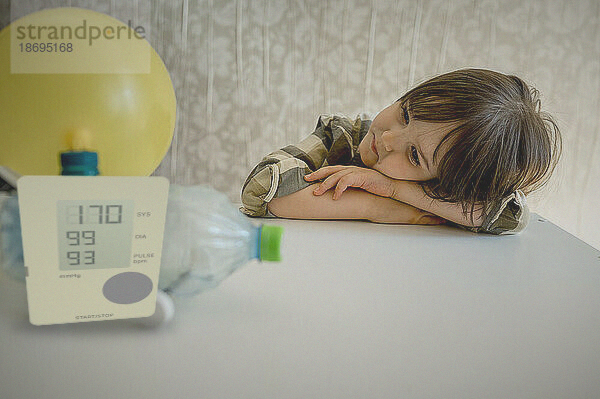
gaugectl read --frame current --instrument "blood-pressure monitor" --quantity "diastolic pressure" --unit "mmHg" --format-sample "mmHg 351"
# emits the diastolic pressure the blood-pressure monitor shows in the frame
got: mmHg 99
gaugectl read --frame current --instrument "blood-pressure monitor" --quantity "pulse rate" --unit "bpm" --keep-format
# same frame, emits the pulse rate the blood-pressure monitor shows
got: bpm 93
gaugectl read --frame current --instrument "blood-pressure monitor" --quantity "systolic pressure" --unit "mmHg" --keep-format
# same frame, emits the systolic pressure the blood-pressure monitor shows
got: mmHg 170
